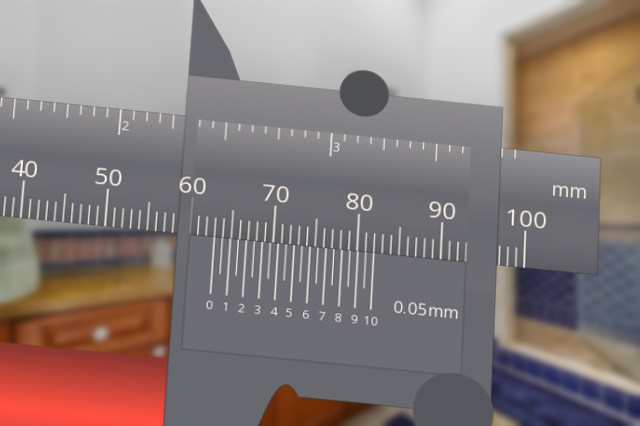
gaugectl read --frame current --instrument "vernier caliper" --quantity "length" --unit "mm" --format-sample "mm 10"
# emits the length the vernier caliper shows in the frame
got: mm 63.0
